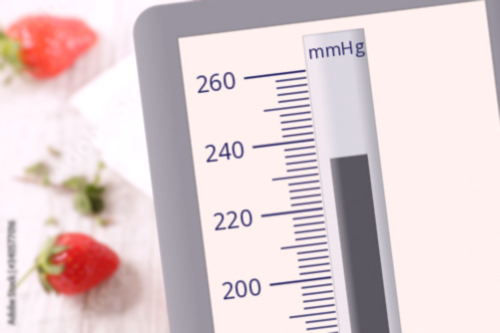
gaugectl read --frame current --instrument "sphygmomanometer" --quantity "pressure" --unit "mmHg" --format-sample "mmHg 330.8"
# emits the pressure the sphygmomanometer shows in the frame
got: mmHg 234
